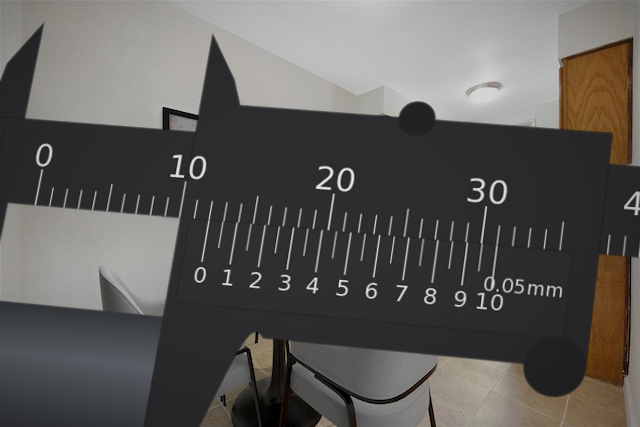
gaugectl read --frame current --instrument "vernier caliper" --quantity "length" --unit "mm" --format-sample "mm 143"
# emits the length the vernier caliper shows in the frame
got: mm 12.0
